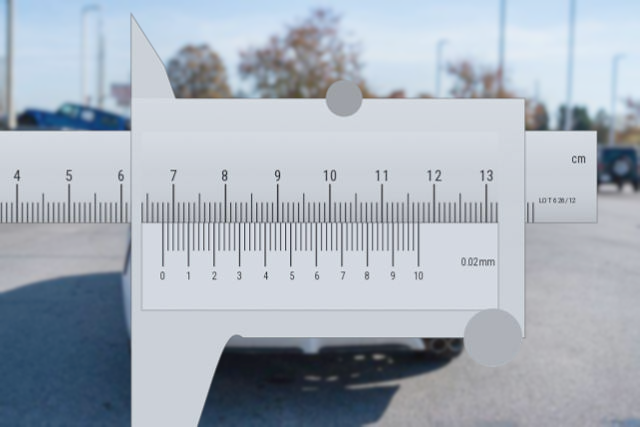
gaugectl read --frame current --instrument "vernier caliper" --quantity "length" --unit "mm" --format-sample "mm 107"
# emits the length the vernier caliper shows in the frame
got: mm 68.0
